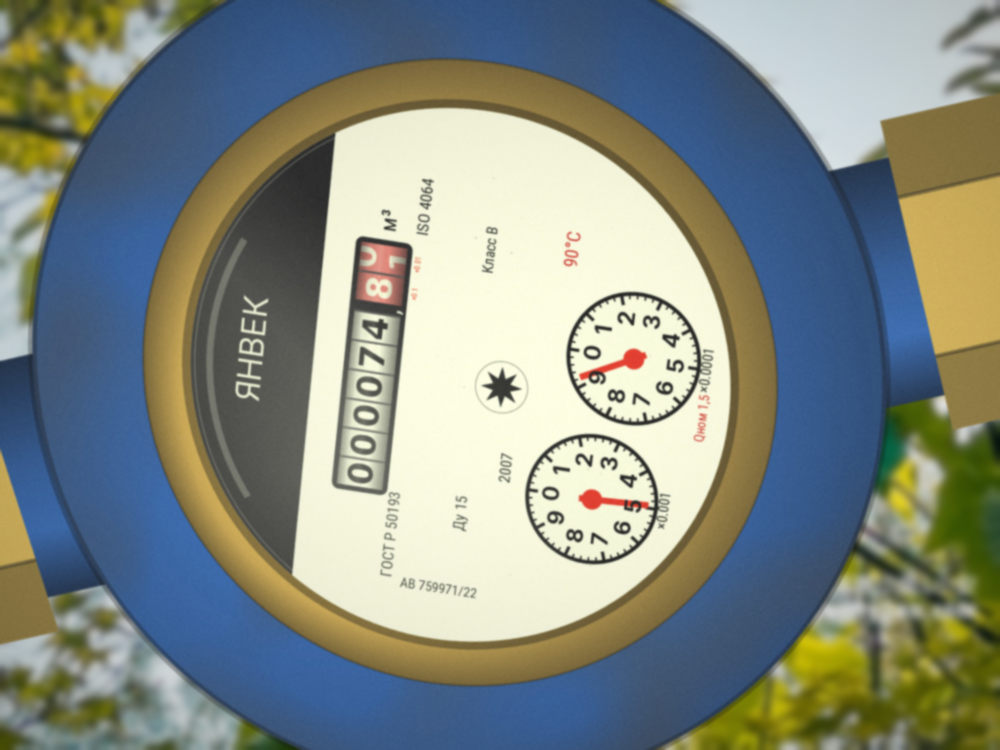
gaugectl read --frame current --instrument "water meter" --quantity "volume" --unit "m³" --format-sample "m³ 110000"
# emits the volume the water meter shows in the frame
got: m³ 74.8049
